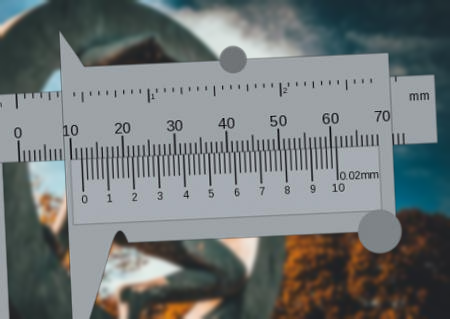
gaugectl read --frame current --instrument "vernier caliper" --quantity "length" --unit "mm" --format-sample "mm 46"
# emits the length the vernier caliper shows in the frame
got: mm 12.0
